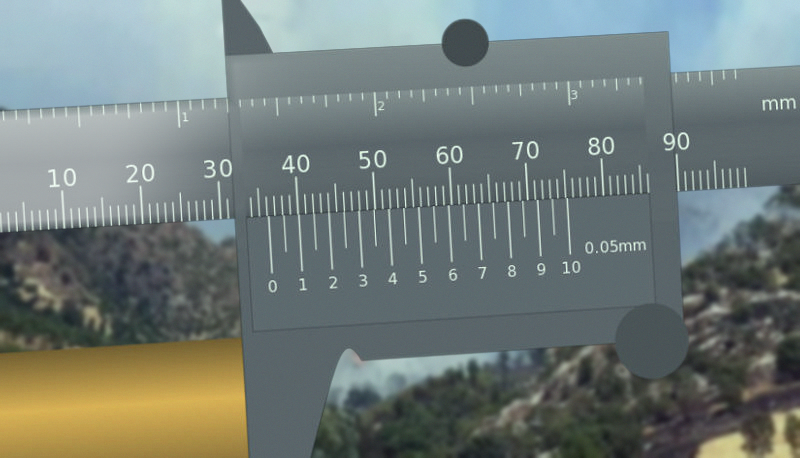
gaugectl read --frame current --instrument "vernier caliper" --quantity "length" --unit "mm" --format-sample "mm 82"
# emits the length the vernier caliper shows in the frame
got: mm 36.2
